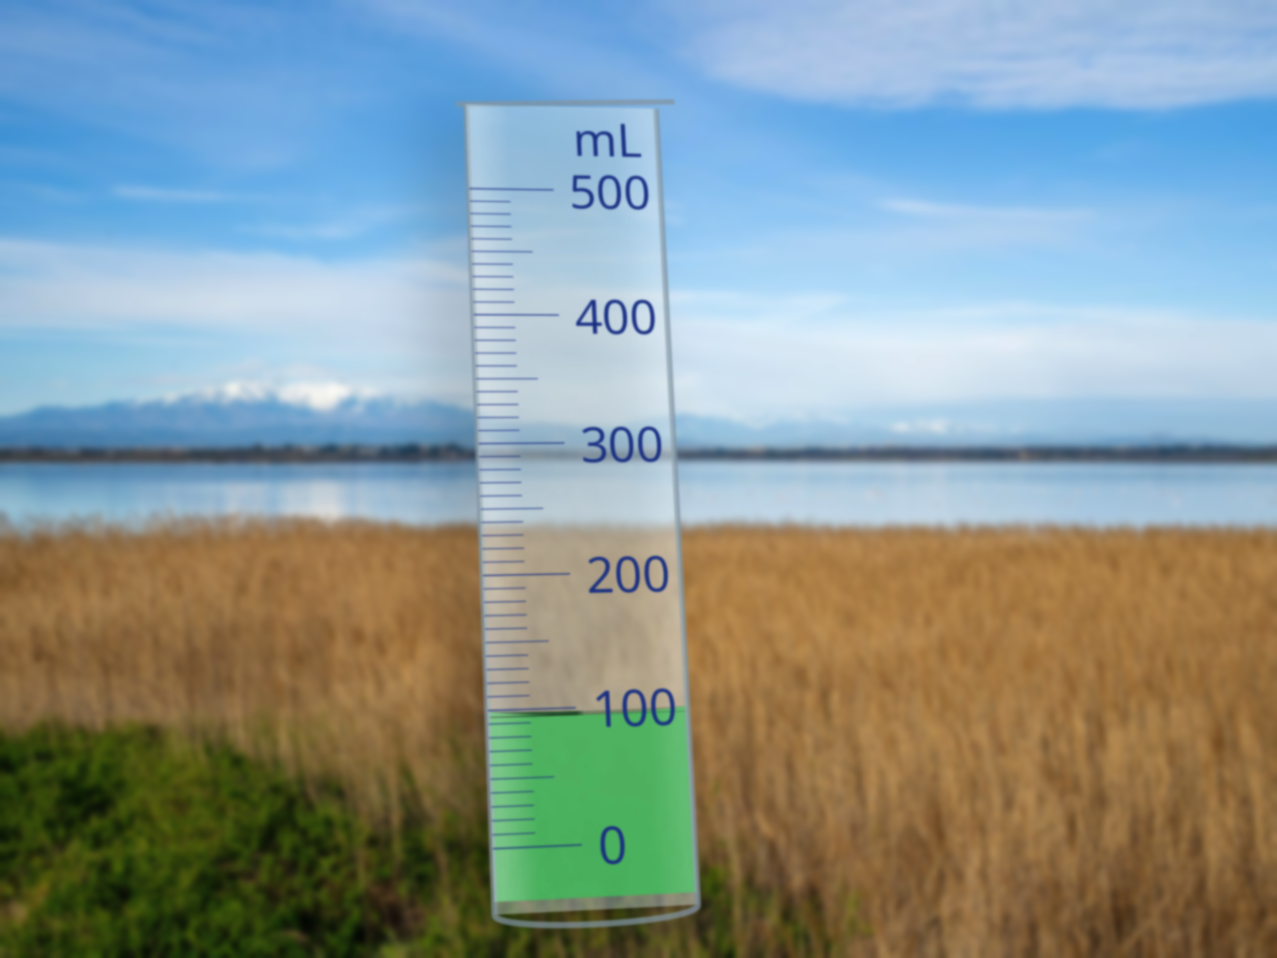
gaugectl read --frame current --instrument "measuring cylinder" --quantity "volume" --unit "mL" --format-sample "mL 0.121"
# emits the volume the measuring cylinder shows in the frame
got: mL 95
